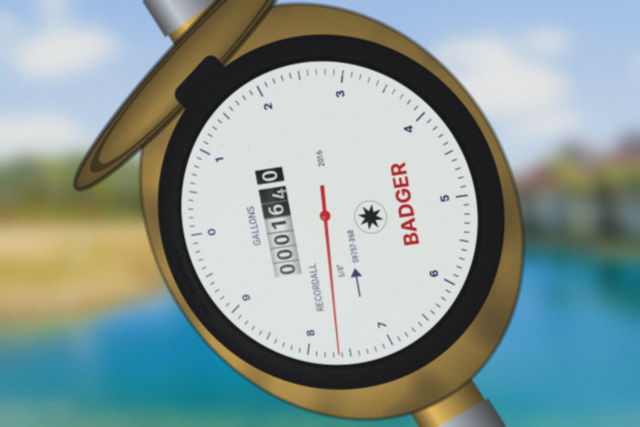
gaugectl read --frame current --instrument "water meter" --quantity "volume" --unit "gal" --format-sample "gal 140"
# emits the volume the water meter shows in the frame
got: gal 1637.6
